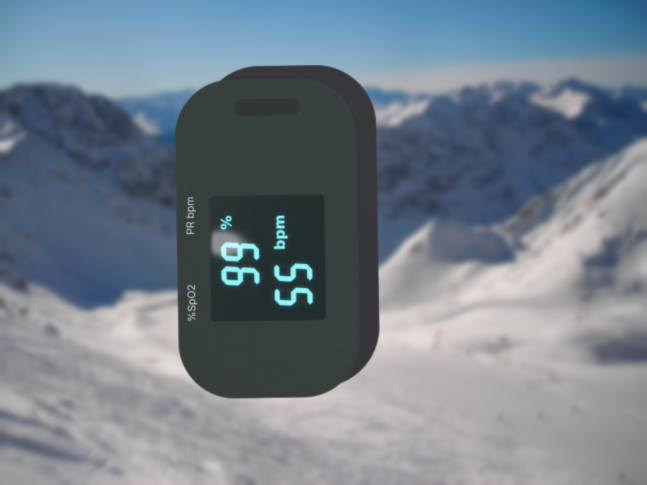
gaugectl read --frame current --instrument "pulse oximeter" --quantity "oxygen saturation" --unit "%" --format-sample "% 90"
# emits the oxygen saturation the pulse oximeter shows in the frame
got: % 99
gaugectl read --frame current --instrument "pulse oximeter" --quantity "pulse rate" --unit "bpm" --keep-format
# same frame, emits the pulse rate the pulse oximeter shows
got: bpm 55
